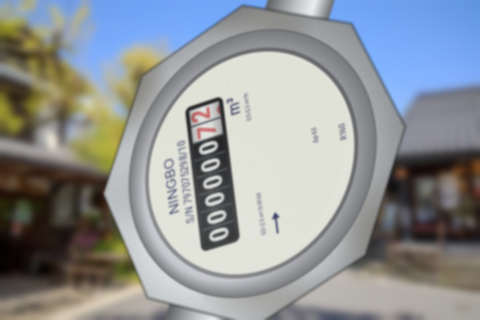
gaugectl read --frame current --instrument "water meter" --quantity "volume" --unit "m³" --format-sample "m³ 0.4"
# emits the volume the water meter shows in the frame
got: m³ 0.72
